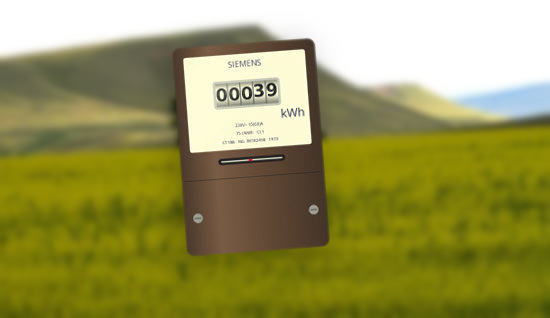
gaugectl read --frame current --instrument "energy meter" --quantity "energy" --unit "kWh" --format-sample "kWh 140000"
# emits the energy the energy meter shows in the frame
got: kWh 39
